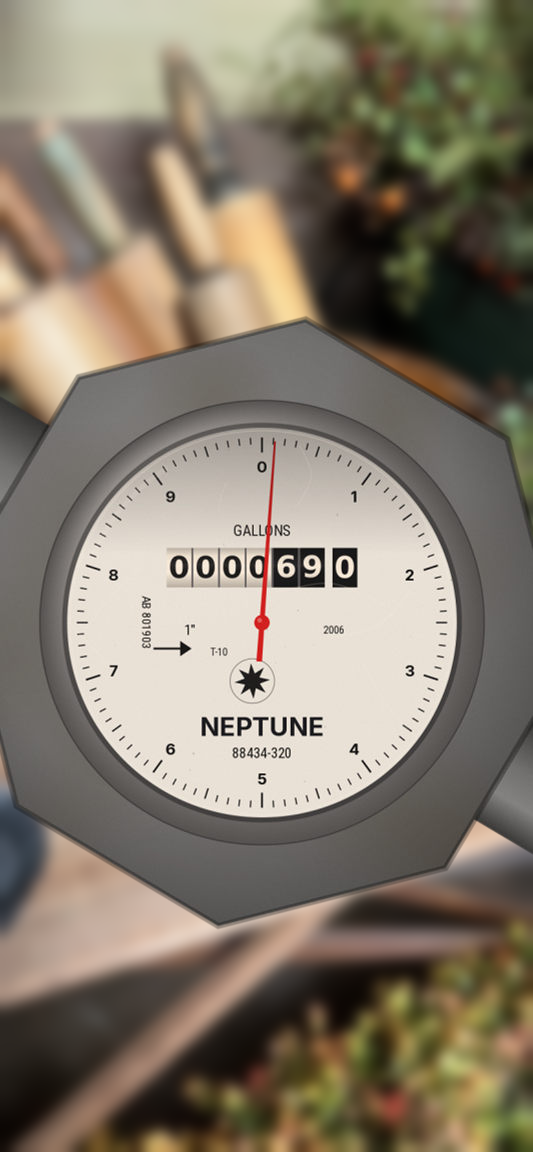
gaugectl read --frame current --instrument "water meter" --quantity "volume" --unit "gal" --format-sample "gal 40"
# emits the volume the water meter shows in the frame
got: gal 690.1
